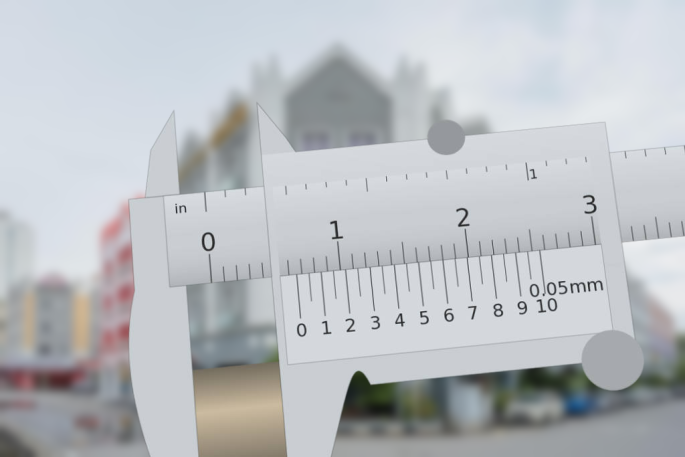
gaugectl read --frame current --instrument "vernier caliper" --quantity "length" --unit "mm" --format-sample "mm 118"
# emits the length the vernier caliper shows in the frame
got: mm 6.6
